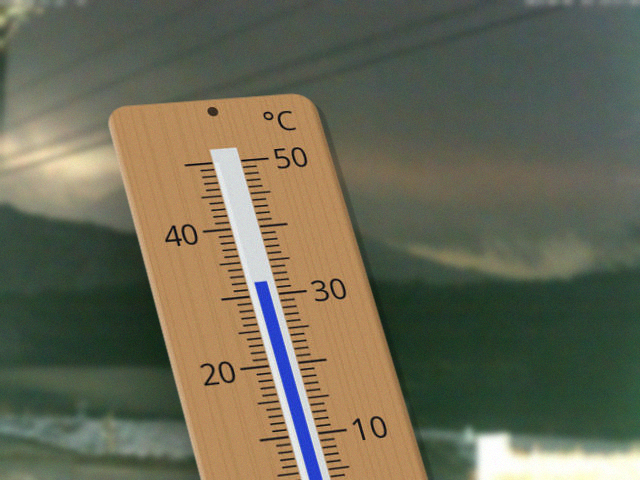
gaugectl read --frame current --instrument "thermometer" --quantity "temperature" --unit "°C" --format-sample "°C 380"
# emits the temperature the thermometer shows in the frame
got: °C 32
